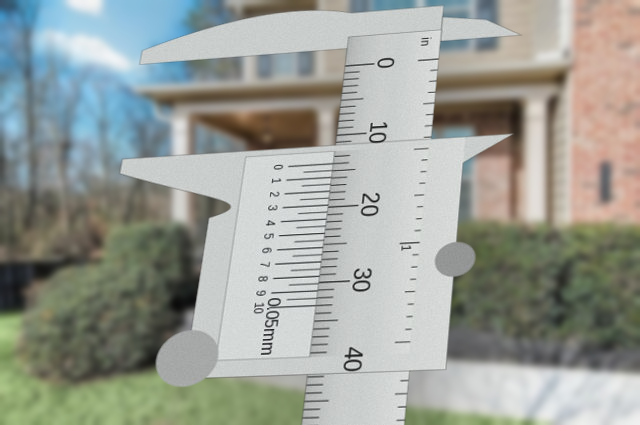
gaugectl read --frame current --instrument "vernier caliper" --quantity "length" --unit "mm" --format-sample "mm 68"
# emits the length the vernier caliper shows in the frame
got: mm 14.0
